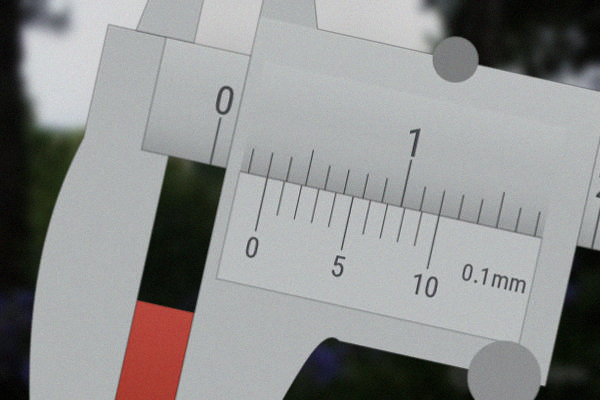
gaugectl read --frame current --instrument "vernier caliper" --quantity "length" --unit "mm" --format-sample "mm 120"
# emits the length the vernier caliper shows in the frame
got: mm 3.0
